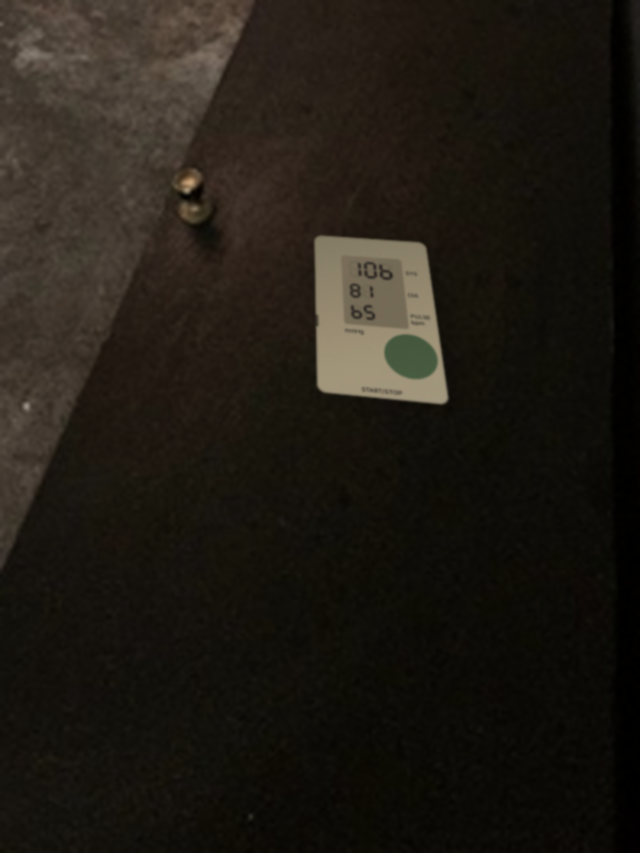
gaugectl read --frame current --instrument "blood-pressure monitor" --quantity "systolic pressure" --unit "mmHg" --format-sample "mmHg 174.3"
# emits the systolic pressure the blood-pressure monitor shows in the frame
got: mmHg 106
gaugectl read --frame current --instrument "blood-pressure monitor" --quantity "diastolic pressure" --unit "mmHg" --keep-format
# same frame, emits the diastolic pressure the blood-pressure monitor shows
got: mmHg 81
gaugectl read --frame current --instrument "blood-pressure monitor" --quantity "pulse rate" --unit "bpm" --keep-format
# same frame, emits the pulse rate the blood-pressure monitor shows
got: bpm 65
